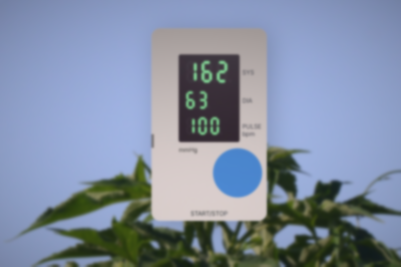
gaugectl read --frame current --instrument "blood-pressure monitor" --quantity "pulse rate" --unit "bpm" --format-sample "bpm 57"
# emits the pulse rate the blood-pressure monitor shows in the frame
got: bpm 100
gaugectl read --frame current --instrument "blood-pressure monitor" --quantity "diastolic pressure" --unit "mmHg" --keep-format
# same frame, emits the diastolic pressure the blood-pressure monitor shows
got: mmHg 63
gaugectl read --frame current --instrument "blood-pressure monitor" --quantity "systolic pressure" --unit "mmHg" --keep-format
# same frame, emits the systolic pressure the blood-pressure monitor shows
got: mmHg 162
